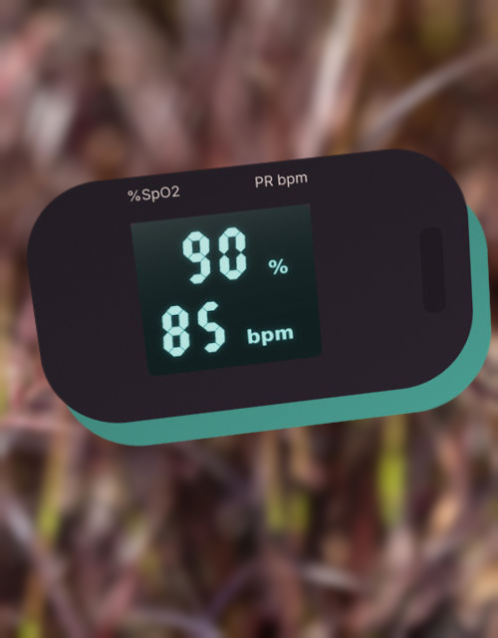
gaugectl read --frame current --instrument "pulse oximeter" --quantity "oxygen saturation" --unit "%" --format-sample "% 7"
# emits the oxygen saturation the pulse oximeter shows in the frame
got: % 90
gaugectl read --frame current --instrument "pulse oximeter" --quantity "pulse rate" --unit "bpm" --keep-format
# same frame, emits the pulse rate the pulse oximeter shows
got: bpm 85
